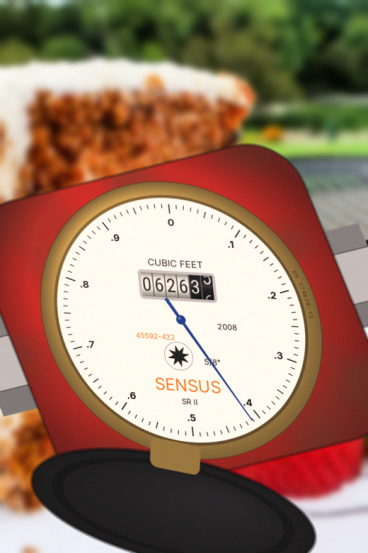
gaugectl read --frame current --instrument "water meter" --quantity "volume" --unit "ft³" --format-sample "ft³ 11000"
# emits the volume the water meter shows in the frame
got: ft³ 62635.41
